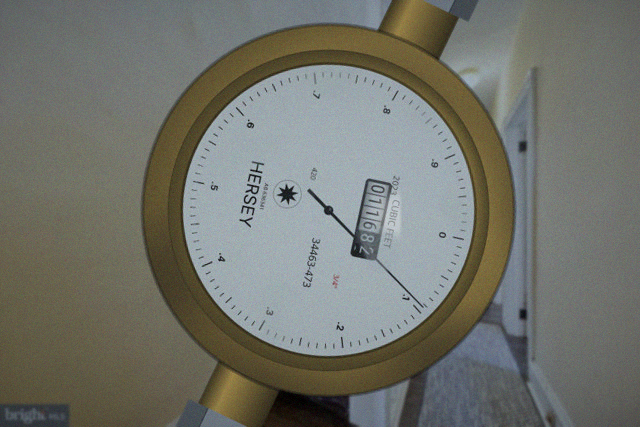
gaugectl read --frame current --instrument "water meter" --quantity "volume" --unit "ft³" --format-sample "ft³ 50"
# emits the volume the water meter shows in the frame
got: ft³ 11682.09
